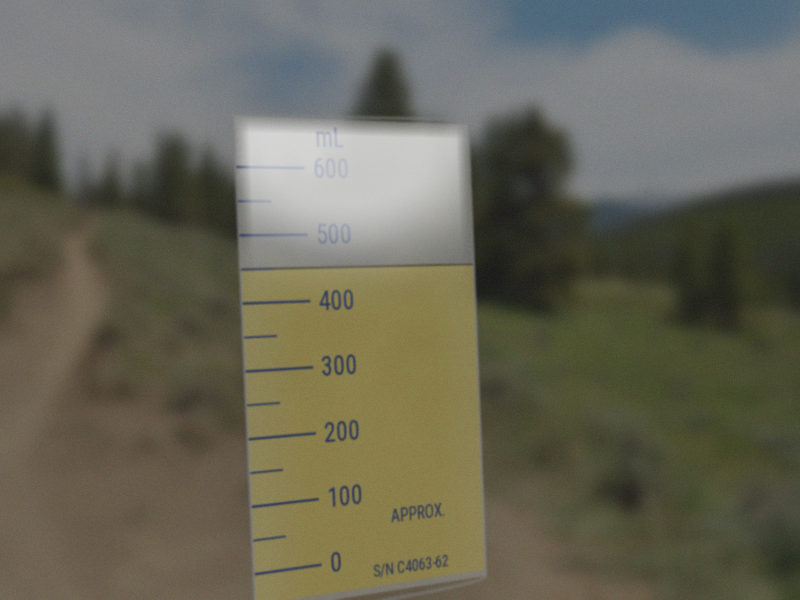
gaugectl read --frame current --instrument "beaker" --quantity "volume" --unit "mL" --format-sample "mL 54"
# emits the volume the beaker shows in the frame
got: mL 450
